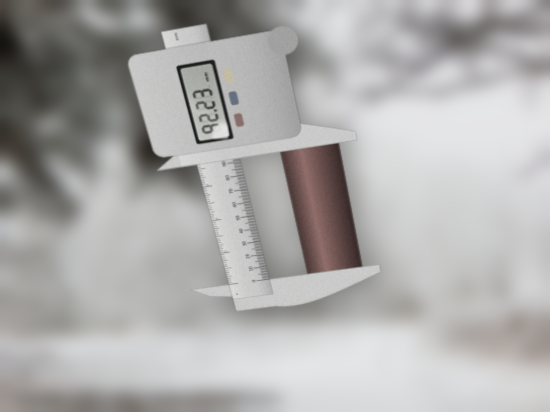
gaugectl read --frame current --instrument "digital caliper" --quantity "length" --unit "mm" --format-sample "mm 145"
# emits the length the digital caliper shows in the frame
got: mm 92.23
